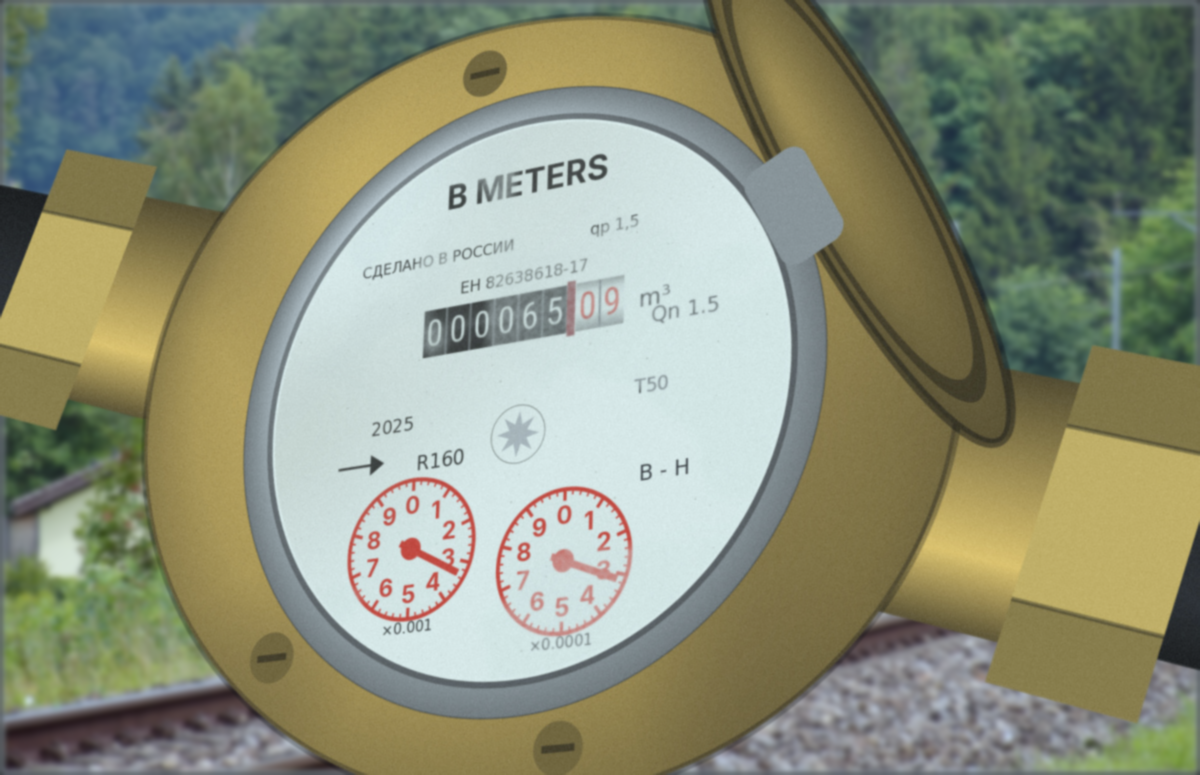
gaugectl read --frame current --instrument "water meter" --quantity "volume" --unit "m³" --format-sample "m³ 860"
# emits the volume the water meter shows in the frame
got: m³ 65.0933
